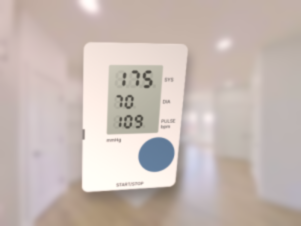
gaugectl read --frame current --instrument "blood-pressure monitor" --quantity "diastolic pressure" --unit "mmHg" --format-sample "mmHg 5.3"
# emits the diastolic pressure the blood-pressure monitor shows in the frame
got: mmHg 70
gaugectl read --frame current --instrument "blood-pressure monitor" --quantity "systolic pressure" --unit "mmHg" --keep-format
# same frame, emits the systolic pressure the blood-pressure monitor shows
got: mmHg 175
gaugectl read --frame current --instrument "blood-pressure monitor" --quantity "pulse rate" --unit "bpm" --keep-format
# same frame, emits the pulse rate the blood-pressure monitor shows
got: bpm 109
